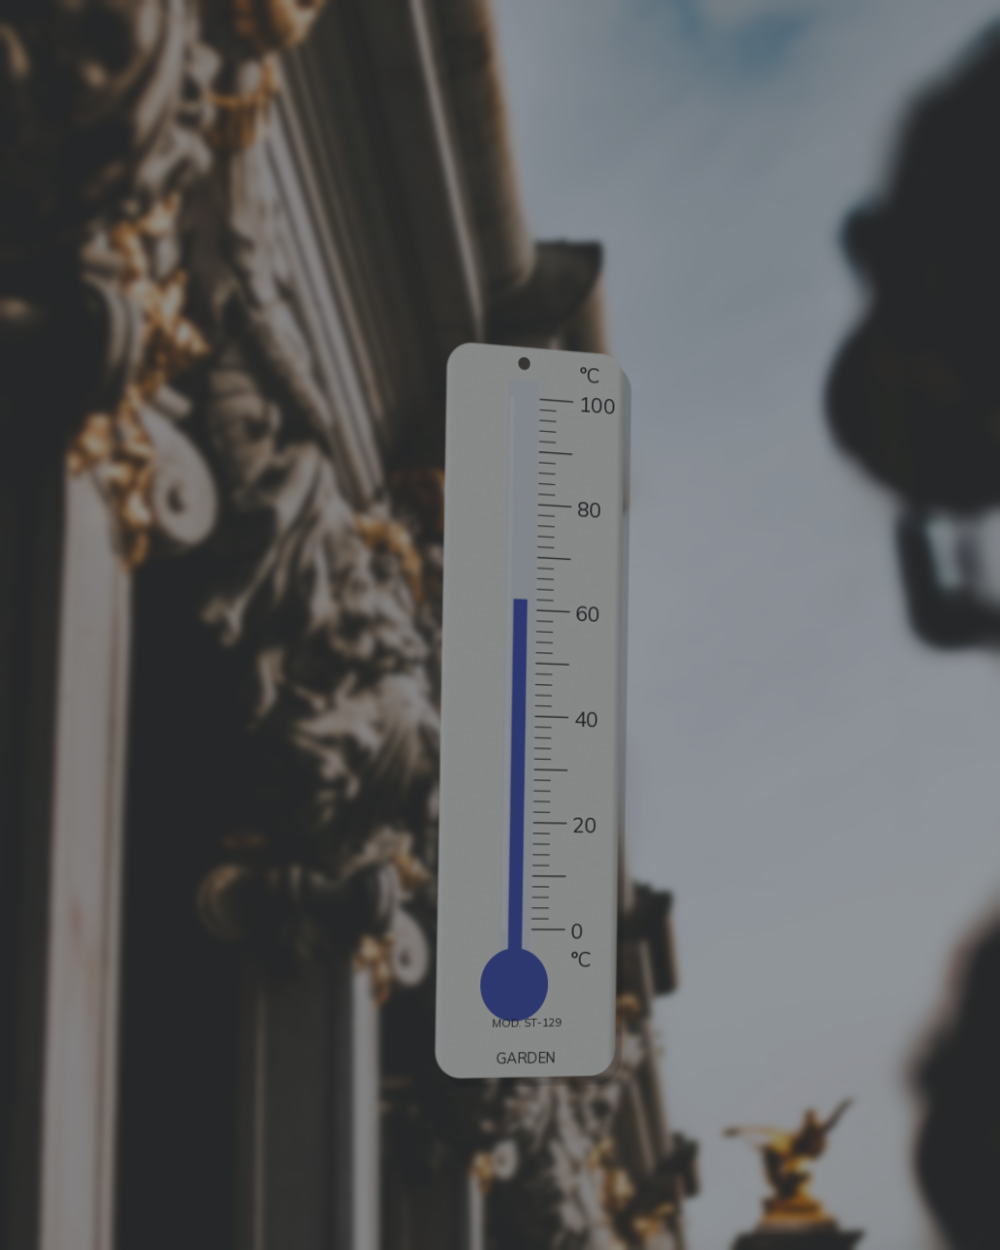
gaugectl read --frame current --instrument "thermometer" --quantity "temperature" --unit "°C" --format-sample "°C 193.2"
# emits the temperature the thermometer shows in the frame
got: °C 62
